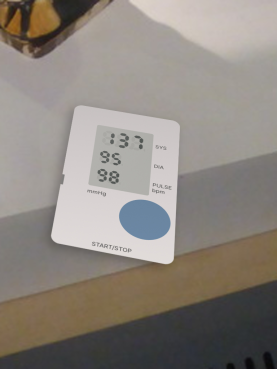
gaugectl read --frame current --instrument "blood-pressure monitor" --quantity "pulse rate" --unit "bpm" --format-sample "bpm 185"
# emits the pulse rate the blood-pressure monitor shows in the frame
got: bpm 98
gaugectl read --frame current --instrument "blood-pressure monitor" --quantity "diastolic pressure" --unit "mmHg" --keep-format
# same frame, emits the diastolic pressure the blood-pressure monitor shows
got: mmHg 95
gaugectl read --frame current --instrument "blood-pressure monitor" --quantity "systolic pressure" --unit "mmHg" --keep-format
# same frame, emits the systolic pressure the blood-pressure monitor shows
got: mmHg 137
